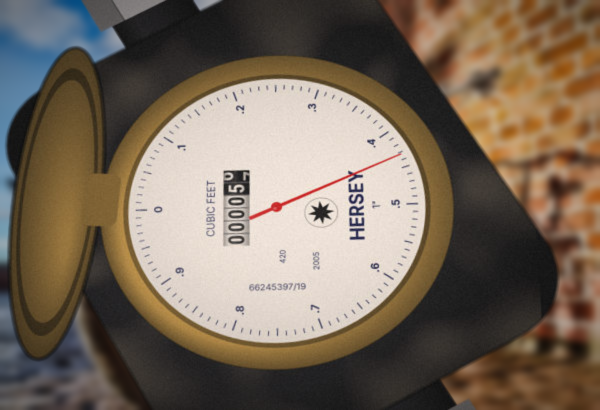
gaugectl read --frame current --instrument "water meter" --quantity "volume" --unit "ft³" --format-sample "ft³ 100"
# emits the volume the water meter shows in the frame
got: ft³ 56.43
